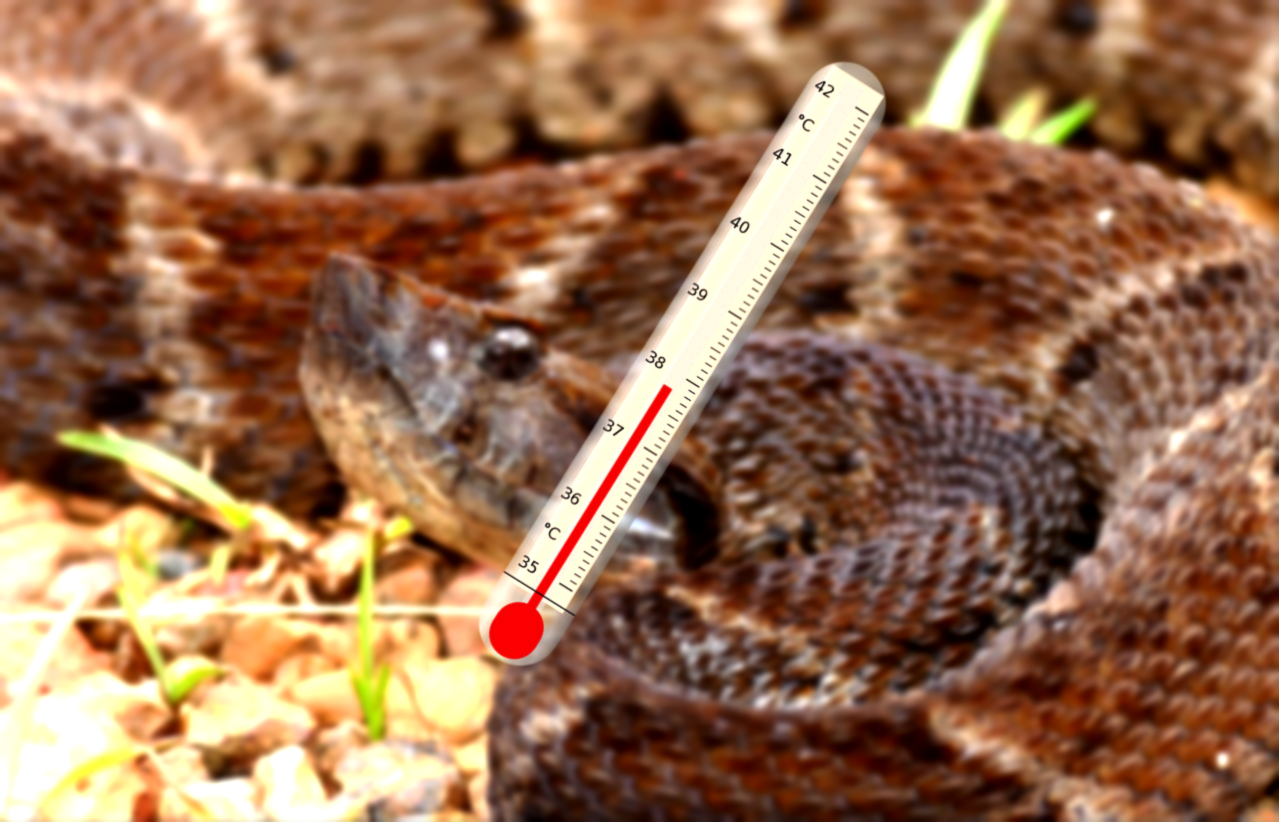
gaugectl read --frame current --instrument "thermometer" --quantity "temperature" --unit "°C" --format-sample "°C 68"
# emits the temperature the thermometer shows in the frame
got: °C 37.8
